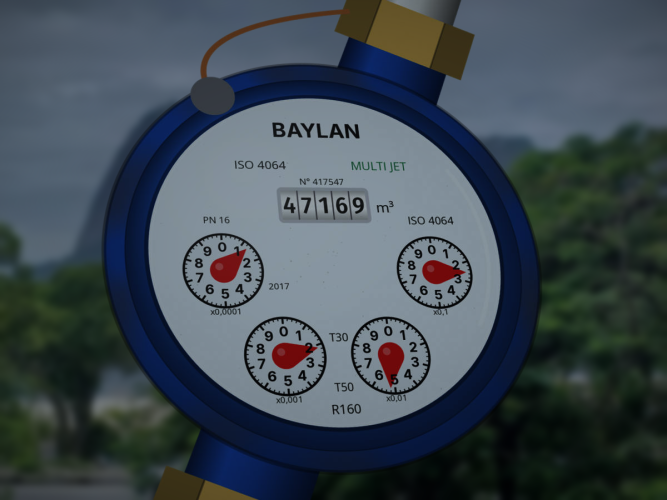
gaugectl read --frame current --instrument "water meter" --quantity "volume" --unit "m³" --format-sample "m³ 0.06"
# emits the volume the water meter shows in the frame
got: m³ 47169.2521
